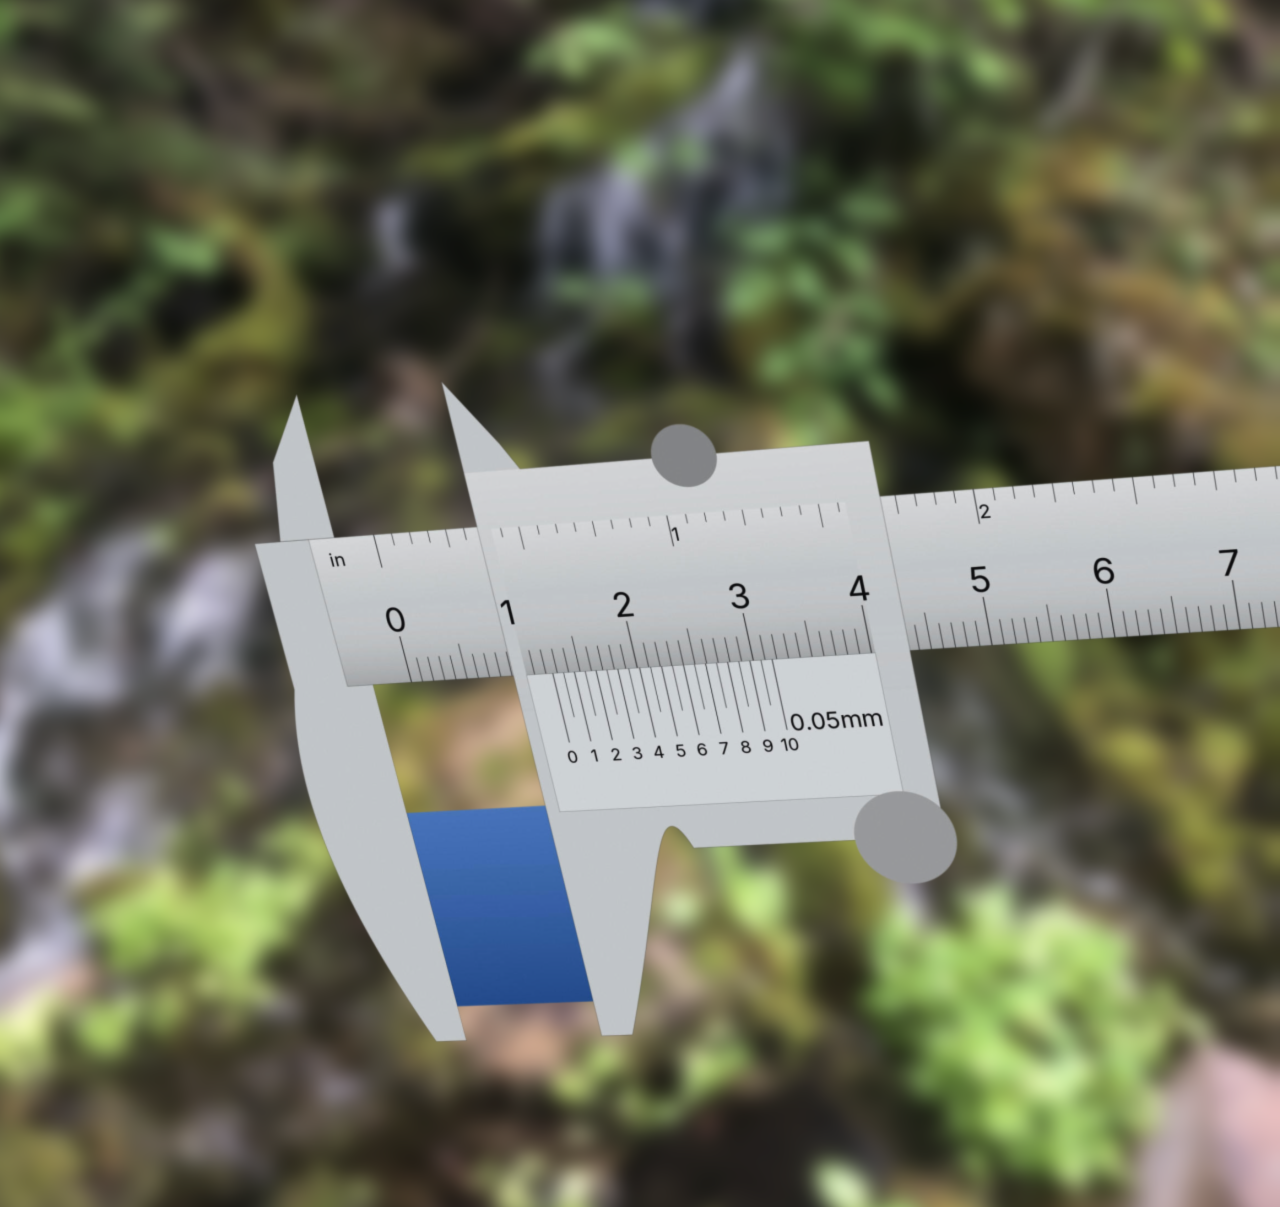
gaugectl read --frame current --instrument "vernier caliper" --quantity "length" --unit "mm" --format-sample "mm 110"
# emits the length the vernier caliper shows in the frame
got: mm 12.6
